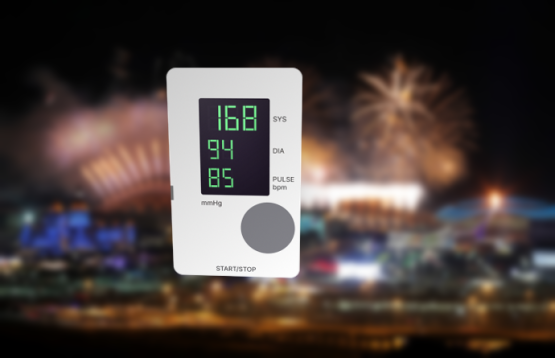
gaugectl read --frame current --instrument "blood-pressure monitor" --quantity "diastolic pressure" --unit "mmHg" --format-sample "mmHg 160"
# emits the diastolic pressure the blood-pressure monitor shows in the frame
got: mmHg 94
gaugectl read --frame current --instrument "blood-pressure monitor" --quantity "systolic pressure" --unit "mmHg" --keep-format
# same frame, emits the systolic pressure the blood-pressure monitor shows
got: mmHg 168
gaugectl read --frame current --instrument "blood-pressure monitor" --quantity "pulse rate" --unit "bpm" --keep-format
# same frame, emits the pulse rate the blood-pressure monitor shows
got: bpm 85
